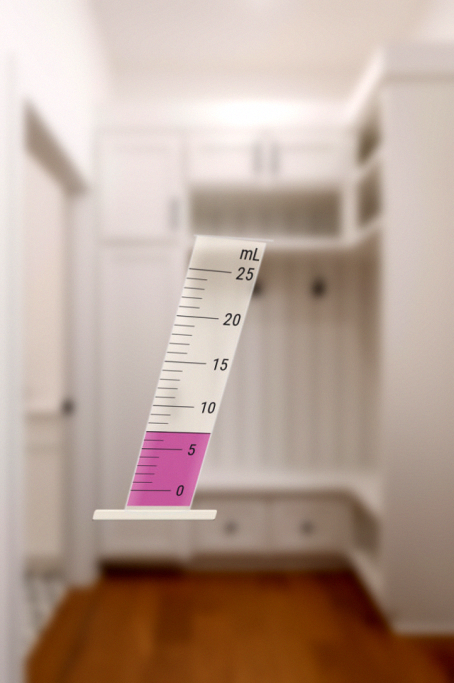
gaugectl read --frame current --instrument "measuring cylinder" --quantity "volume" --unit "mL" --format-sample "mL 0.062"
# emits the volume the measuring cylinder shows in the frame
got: mL 7
